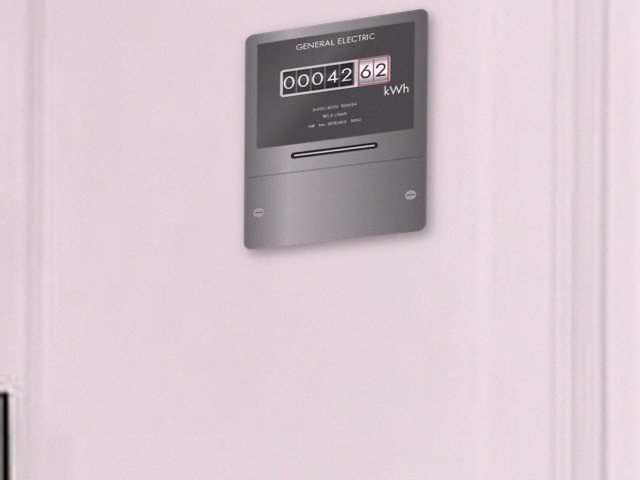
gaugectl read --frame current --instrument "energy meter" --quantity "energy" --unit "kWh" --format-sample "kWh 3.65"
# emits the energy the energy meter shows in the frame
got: kWh 42.62
